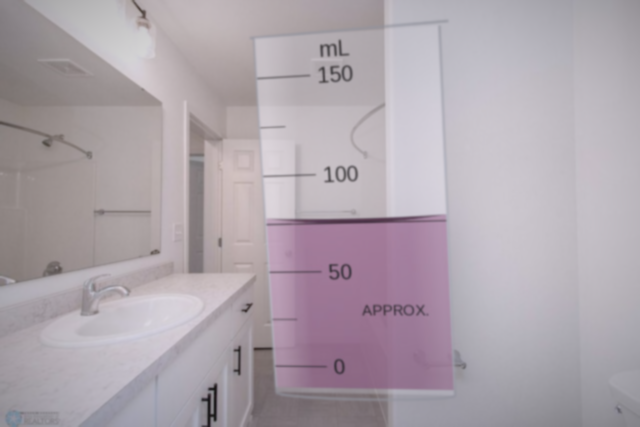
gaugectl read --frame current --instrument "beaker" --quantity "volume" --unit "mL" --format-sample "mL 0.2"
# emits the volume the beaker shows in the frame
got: mL 75
